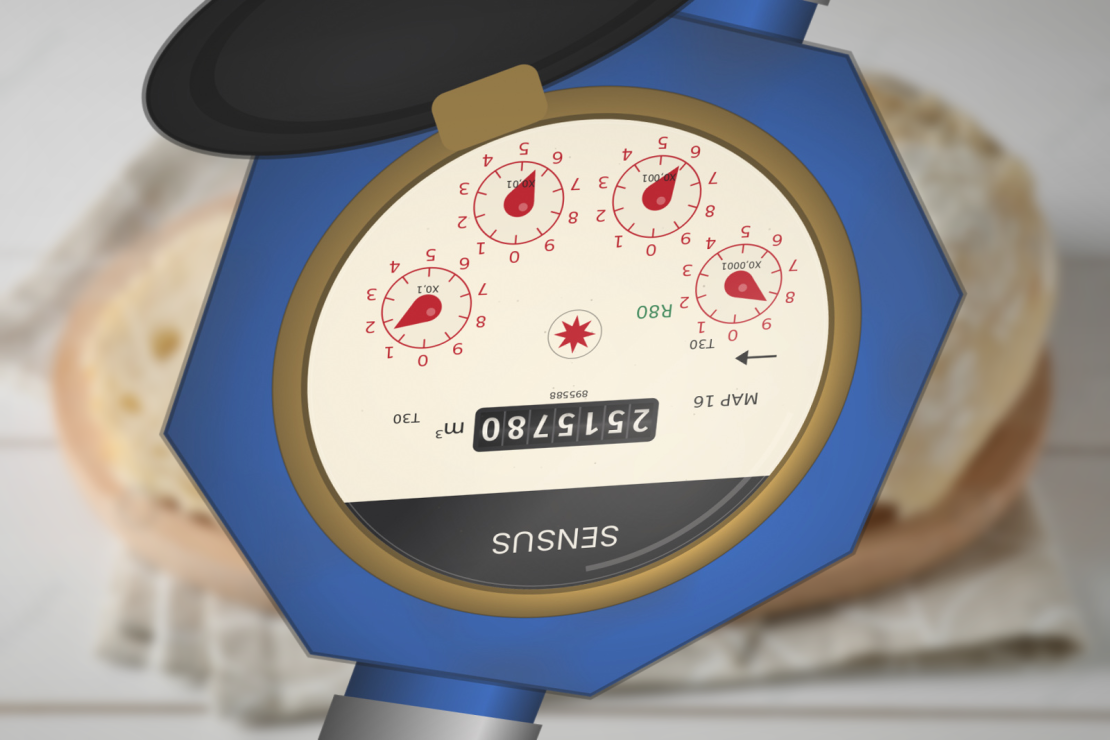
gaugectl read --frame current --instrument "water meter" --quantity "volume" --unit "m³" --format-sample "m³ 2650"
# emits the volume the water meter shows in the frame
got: m³ 2515780.1558
